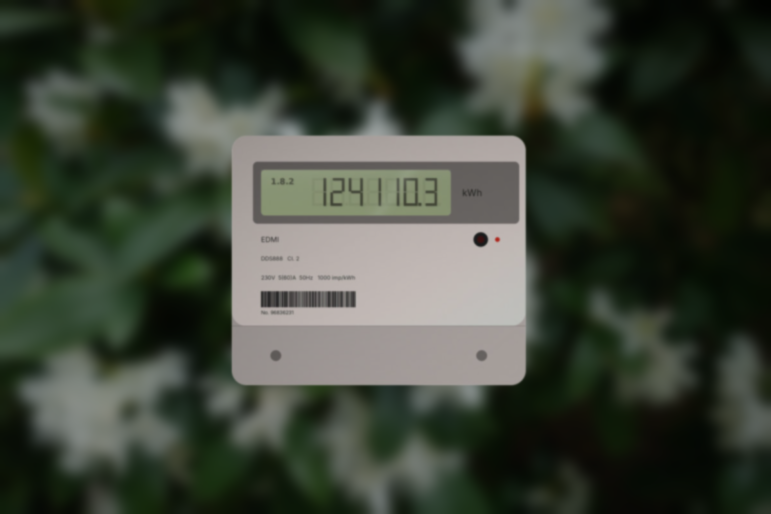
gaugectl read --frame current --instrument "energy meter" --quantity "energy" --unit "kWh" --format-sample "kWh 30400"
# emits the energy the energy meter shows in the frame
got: kWh 124110.3
